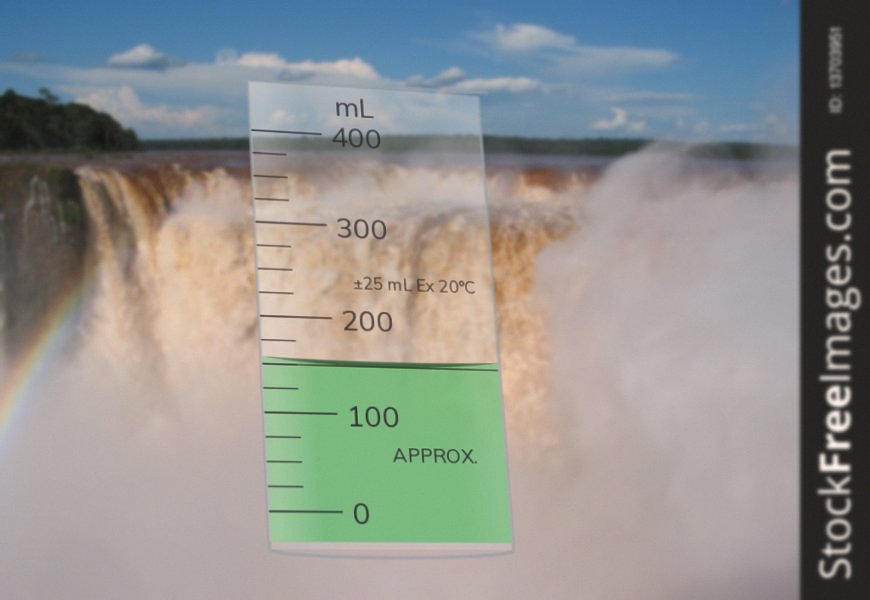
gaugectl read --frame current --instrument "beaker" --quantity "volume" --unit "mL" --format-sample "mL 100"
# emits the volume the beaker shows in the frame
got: mL 150
